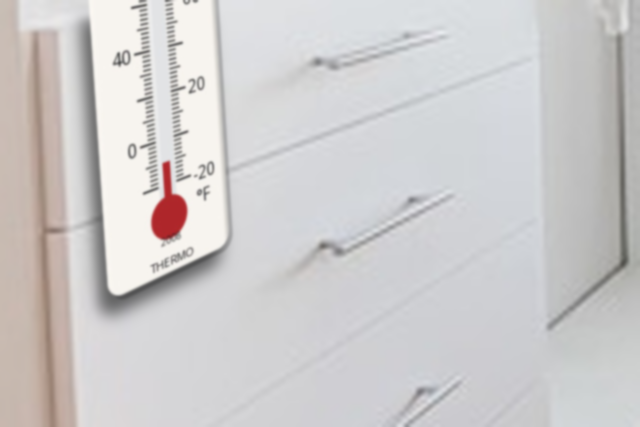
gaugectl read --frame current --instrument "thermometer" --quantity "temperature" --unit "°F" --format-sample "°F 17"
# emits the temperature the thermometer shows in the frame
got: °F -10
